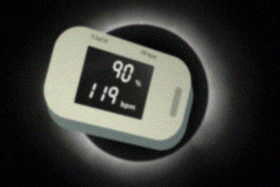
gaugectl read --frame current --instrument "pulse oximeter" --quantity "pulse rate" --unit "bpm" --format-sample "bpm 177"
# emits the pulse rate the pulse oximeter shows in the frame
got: bpm 119
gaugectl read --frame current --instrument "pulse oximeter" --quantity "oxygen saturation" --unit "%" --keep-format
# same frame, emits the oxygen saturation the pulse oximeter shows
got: % 90
